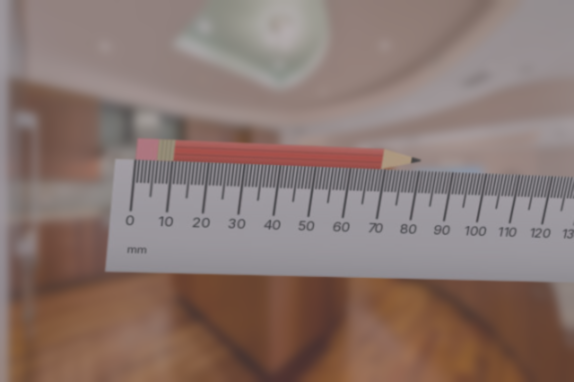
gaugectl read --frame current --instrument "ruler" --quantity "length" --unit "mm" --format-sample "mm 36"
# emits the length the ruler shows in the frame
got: mm 80
